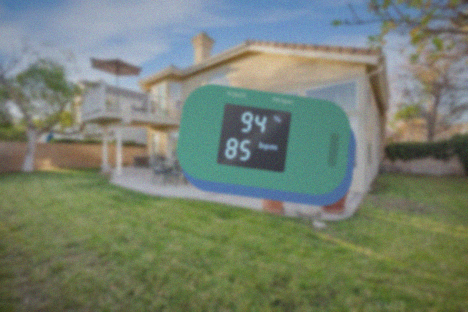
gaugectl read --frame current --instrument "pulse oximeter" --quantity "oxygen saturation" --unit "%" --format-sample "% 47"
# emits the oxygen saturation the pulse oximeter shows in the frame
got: % 94
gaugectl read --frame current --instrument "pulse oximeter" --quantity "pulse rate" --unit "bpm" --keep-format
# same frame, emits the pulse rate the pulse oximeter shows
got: bpm 85
